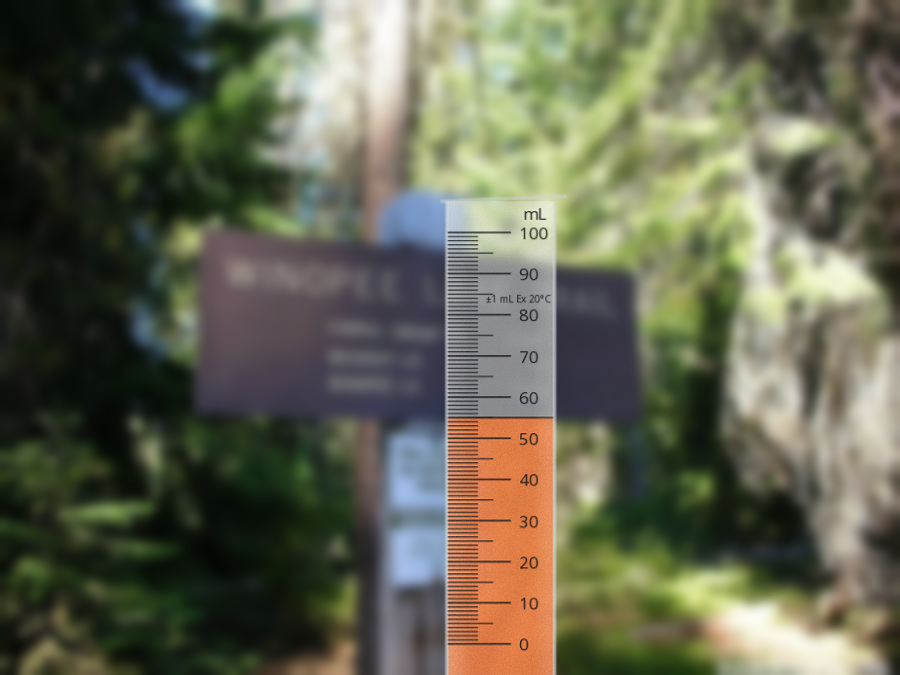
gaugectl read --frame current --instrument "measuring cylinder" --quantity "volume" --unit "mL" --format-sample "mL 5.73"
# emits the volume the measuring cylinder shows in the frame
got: mL 55
